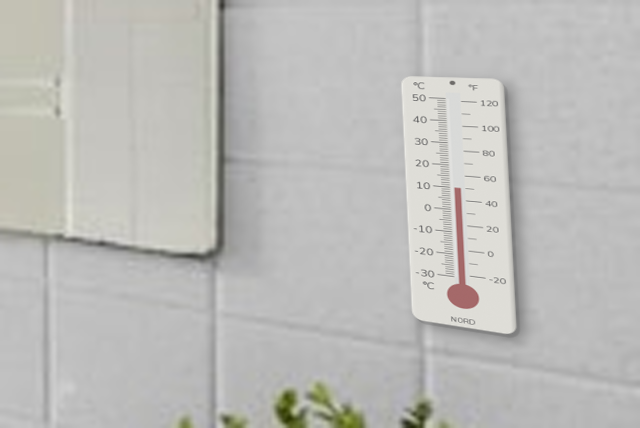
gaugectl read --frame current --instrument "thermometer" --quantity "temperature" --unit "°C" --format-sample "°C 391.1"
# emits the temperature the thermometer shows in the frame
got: °C 10
